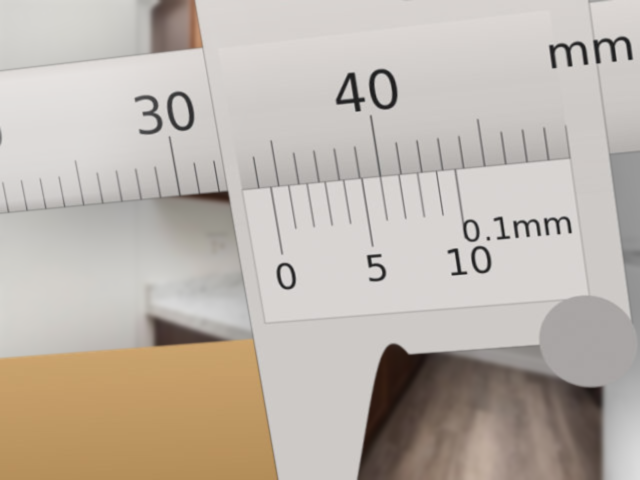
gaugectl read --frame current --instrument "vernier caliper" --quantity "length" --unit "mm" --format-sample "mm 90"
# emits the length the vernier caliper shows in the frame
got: mm 34.6
